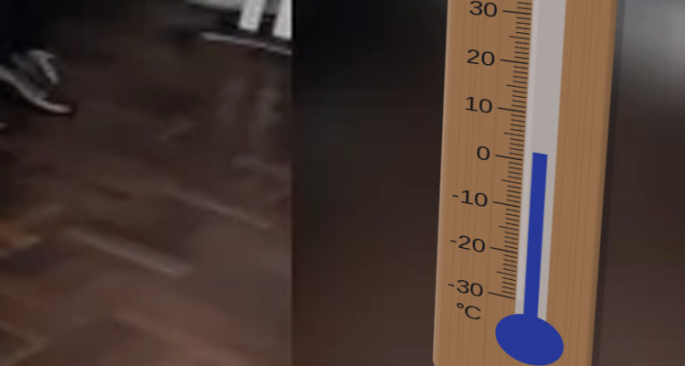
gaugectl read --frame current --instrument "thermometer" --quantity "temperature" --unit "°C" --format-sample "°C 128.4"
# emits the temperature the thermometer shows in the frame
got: °C 2
